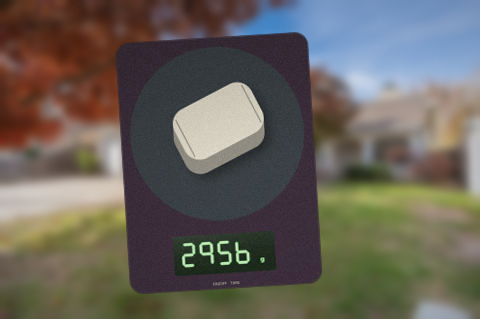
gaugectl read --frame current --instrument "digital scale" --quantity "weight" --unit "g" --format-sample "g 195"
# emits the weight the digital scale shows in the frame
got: g 2956
